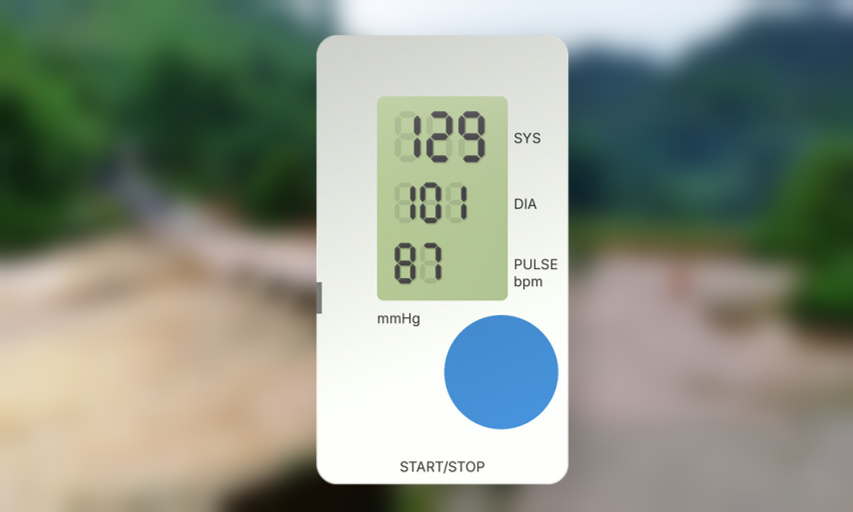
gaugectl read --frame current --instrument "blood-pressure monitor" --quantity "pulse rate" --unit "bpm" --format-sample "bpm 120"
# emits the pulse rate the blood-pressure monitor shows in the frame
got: bpm 87
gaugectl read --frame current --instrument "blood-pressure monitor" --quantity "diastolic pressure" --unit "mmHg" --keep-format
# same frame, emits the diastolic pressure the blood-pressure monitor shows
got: mmHg 101
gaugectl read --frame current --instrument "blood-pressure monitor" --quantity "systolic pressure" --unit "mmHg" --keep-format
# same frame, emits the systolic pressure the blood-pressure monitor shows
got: mmHg 129
